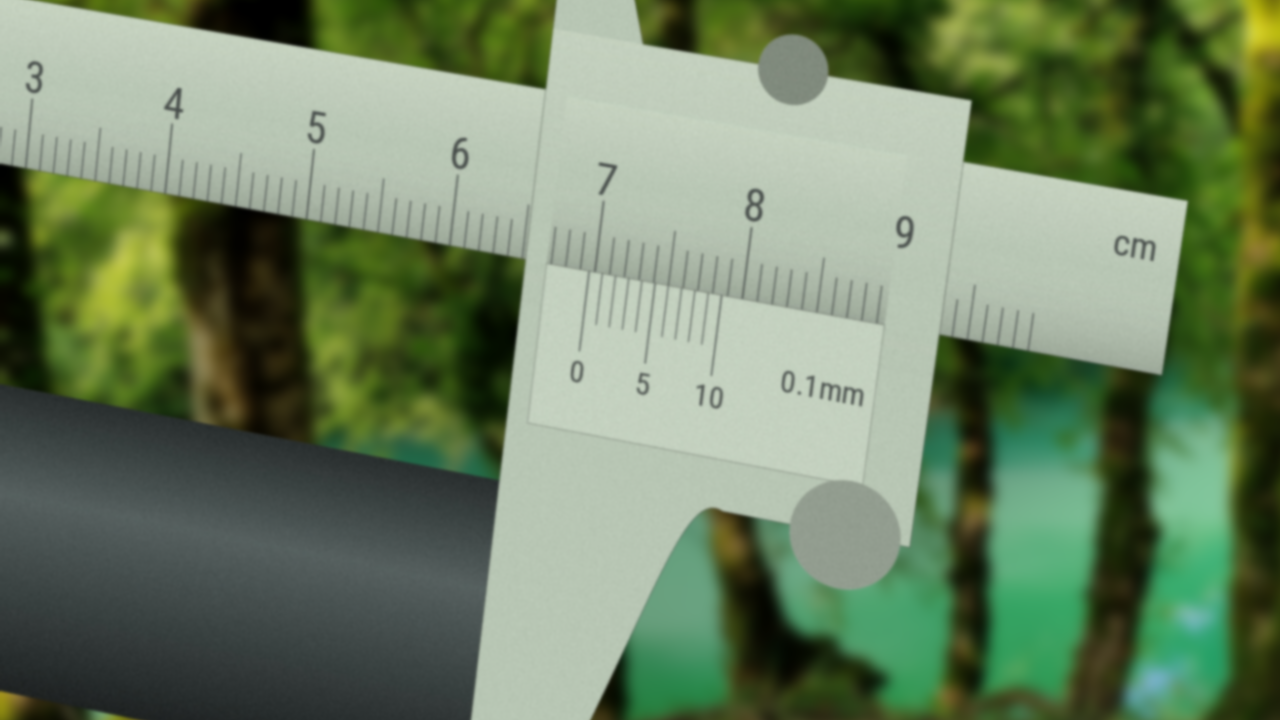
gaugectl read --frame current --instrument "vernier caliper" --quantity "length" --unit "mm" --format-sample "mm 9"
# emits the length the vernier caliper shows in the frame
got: mm 69.6
